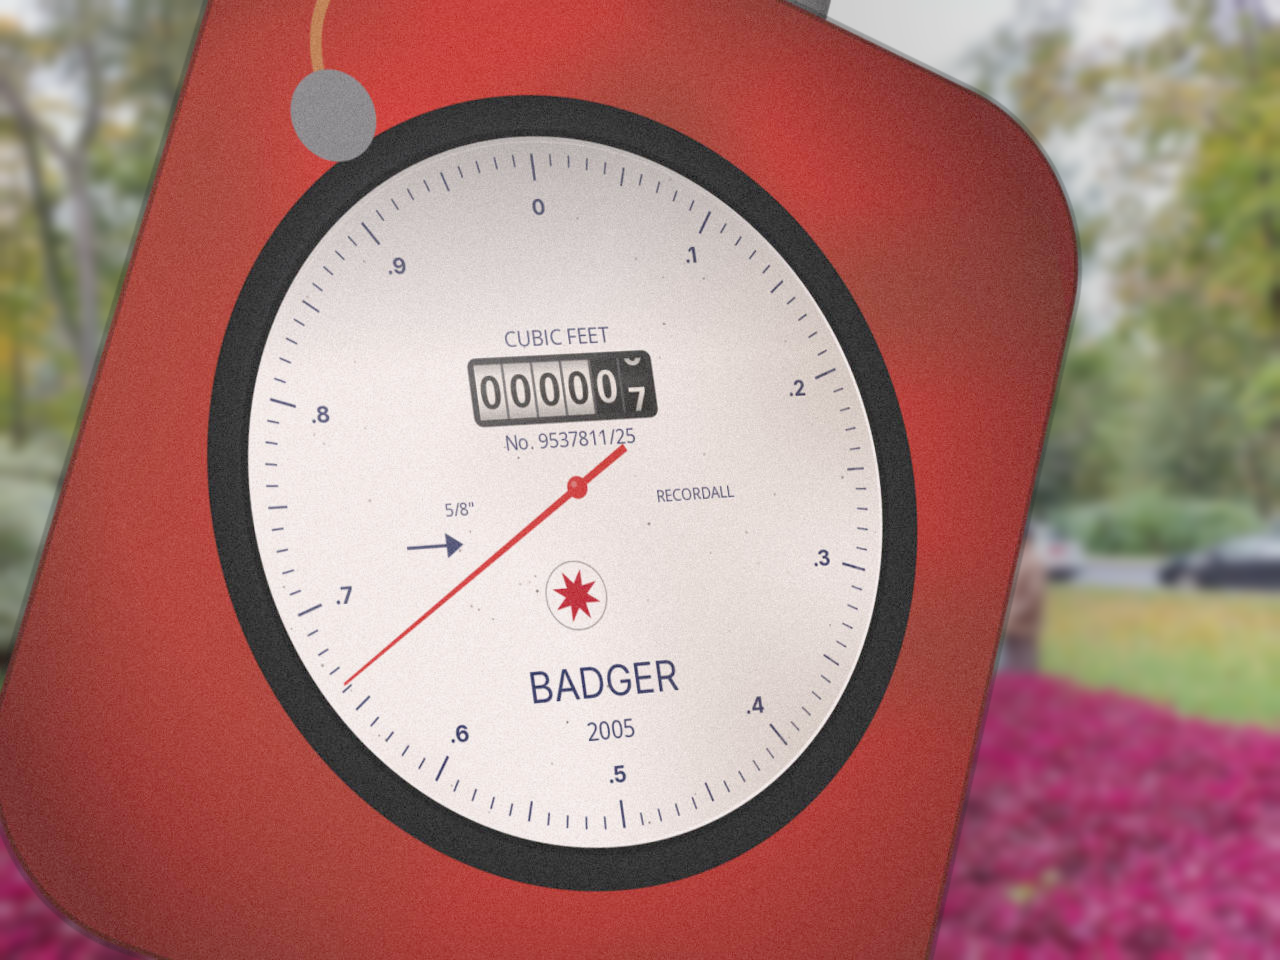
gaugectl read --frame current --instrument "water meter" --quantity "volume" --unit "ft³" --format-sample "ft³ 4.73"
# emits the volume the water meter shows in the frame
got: ft³ 6.66
